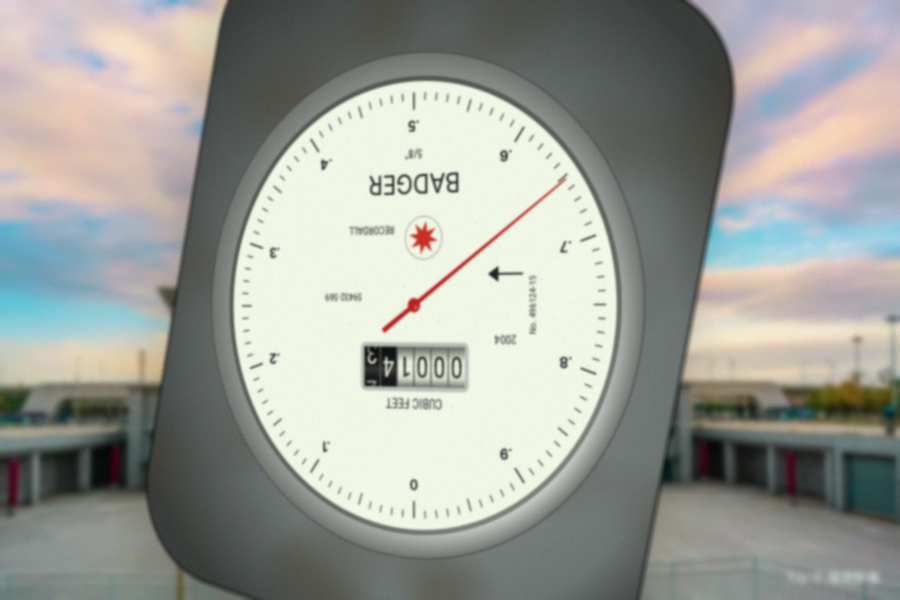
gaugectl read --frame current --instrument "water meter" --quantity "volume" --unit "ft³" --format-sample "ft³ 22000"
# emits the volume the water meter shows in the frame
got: ft³ 142.65
